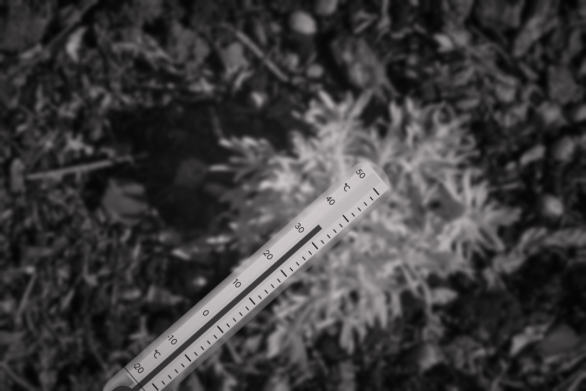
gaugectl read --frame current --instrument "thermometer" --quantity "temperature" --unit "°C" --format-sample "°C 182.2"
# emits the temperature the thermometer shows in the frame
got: °C 34
